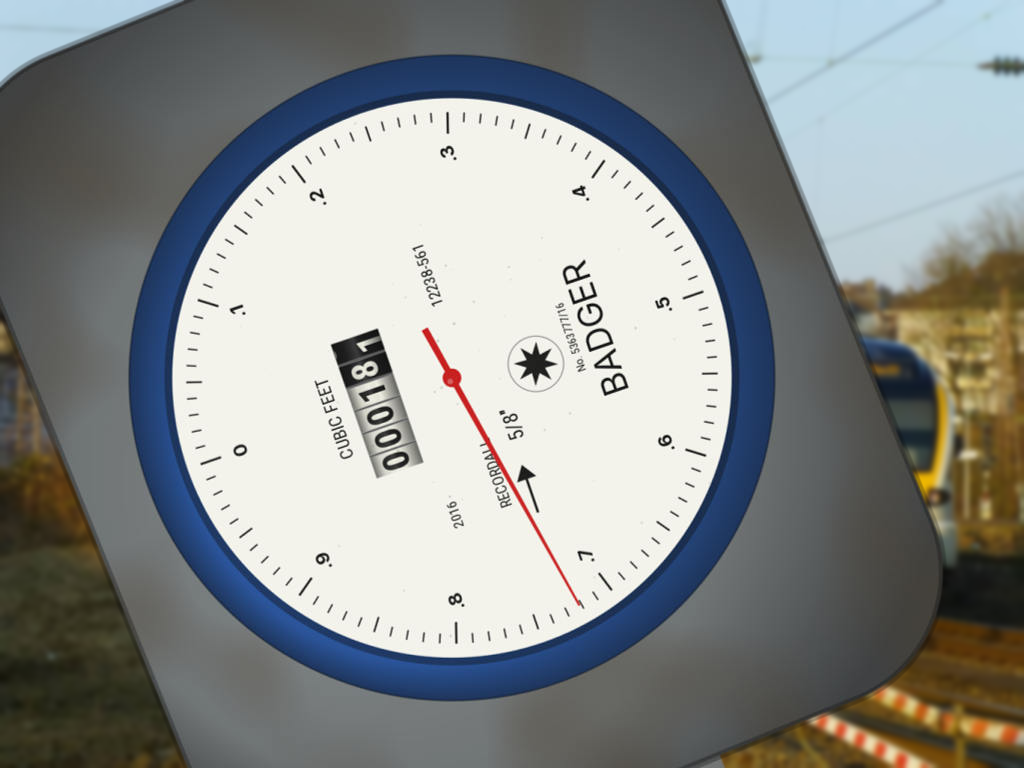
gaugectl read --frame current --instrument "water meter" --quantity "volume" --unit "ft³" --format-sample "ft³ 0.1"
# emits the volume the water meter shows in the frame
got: ft³ 180.72
